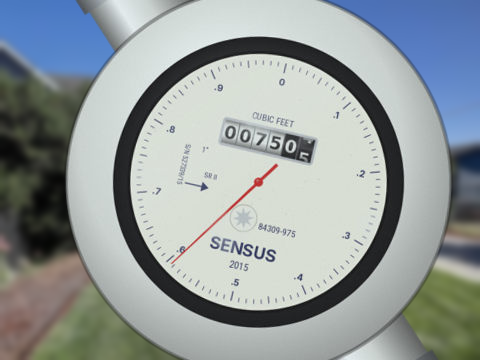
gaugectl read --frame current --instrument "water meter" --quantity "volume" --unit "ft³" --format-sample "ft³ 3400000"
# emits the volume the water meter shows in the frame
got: ft³ 7504.59
